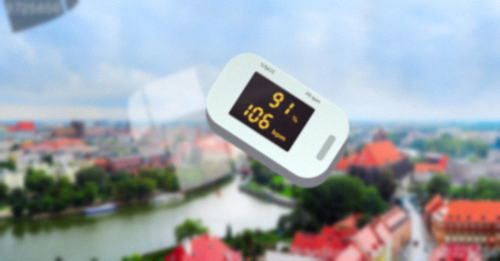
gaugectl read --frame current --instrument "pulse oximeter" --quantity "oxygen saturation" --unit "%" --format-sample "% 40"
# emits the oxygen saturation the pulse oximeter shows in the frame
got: % 91
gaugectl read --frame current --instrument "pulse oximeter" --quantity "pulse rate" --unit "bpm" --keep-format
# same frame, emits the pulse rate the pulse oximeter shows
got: bpm 106
